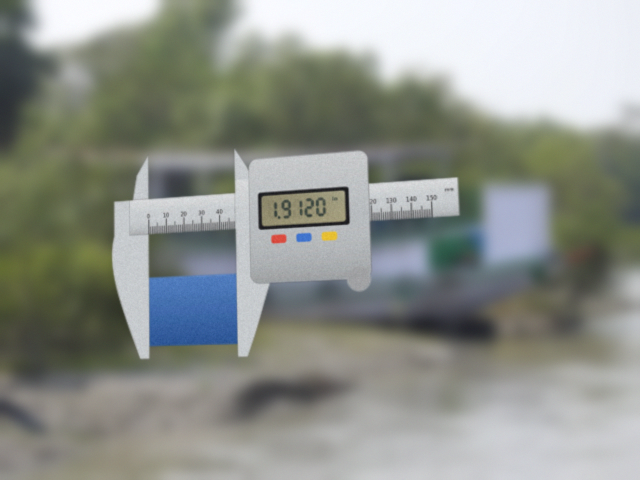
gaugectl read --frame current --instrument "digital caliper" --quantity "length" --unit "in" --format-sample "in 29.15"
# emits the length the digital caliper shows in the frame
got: in 1.9120
